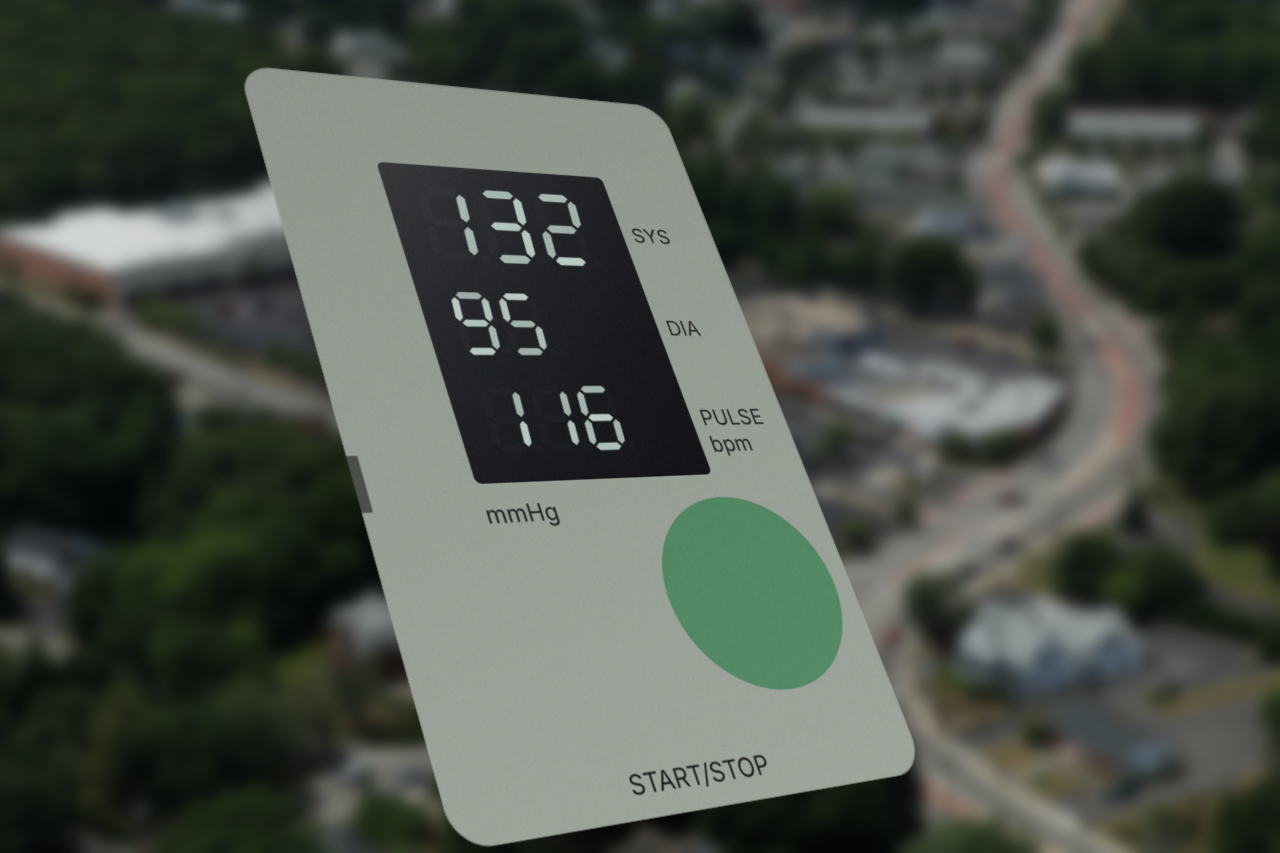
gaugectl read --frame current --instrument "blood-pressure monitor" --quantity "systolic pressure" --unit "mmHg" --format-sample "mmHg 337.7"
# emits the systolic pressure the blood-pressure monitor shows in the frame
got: mmHg 132
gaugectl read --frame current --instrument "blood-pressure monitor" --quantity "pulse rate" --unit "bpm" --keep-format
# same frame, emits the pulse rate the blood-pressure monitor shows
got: bpm 116
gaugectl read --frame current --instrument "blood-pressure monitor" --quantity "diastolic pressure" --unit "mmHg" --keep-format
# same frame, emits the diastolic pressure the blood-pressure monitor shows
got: mmHg 95
